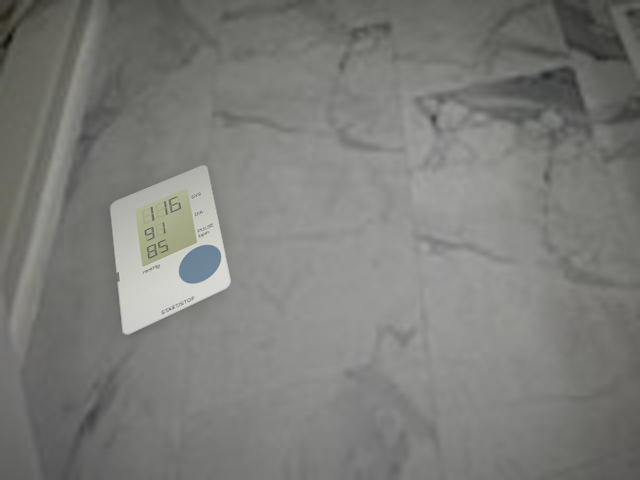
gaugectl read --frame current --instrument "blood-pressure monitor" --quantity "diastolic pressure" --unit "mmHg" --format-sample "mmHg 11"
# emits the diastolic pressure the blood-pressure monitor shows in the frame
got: mmHg 91
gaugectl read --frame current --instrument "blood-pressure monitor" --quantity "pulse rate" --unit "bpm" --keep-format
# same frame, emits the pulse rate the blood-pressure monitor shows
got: bpm 85
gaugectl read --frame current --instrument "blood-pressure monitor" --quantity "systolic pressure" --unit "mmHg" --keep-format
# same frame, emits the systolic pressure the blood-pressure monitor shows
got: mmHg 116
